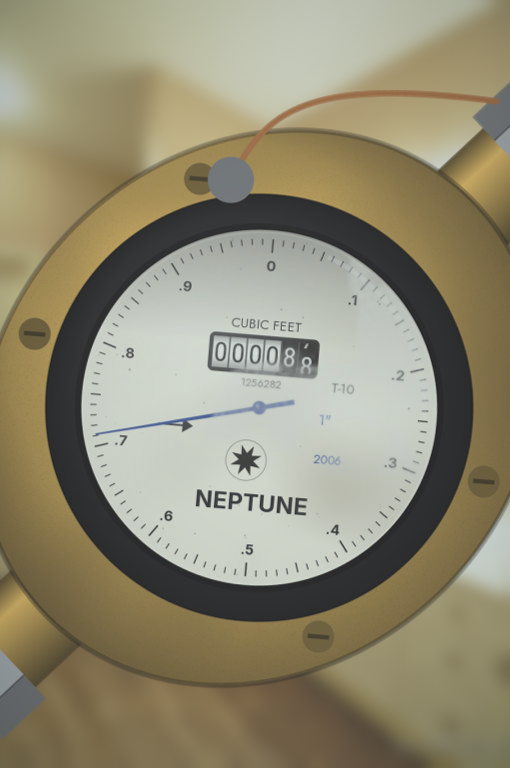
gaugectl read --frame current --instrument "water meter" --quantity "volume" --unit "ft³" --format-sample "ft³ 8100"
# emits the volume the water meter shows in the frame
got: ft³ 87.71
